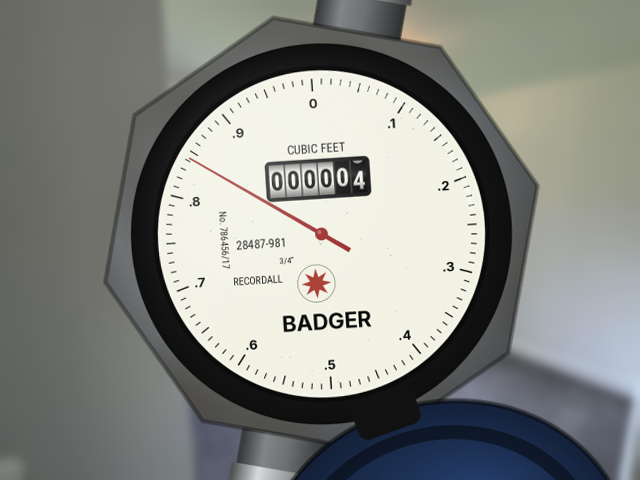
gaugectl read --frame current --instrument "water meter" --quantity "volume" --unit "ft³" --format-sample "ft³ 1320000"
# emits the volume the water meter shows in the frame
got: ft³ 3.84
